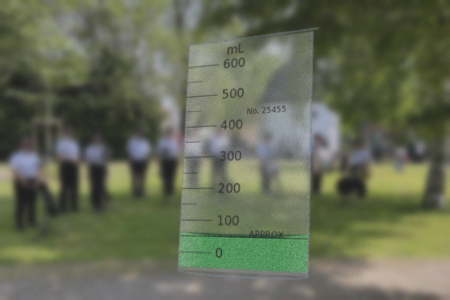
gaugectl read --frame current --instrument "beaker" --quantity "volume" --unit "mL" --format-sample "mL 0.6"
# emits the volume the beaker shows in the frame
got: mL 50
